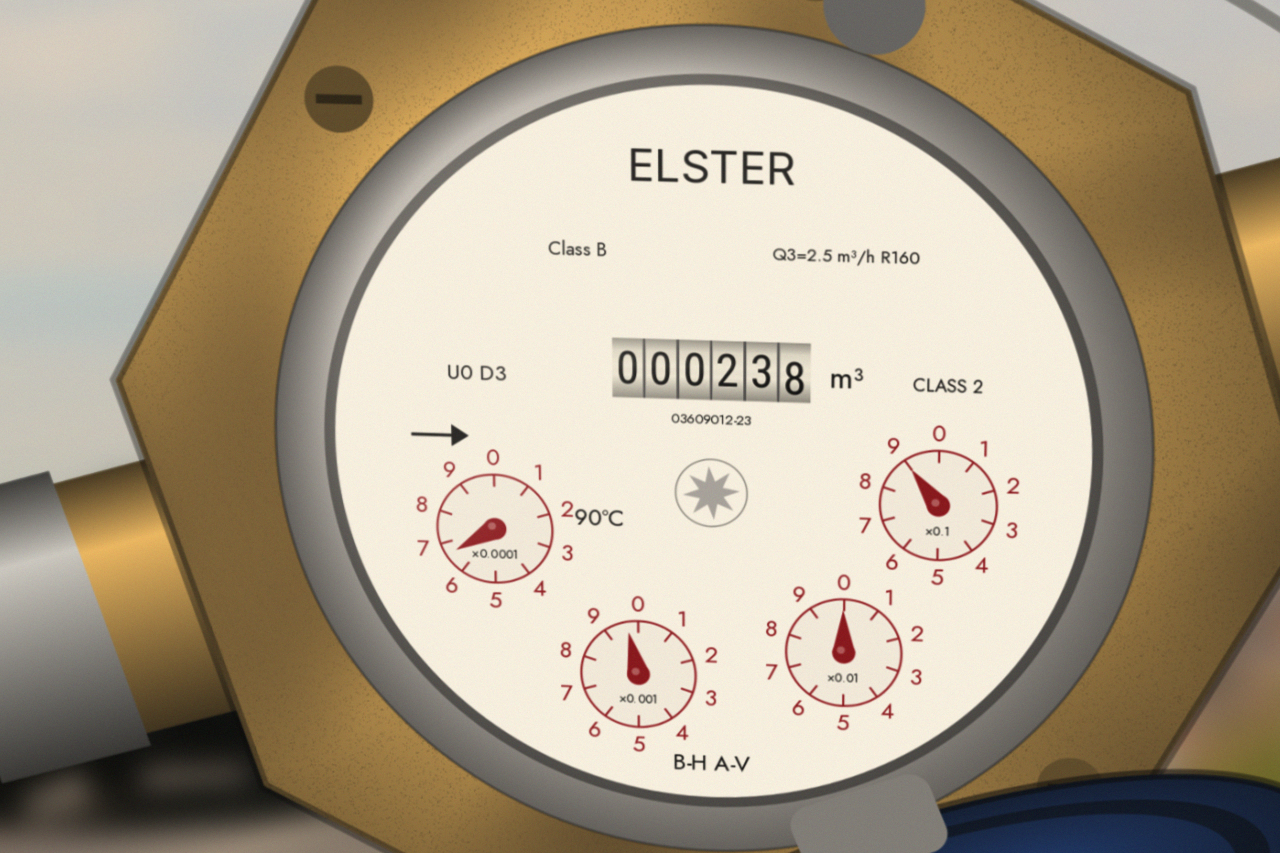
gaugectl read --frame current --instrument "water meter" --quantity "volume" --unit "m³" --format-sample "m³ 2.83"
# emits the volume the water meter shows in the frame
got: m³ 237.8996
